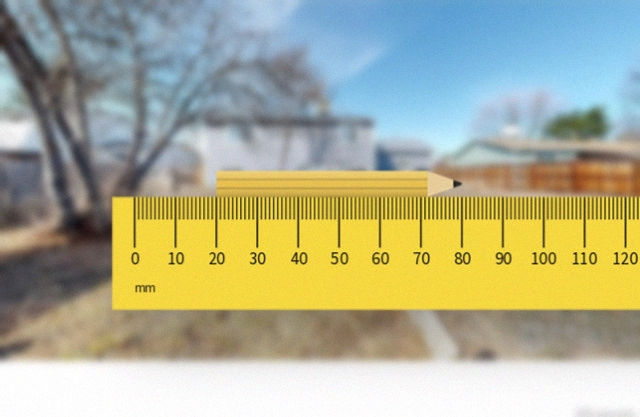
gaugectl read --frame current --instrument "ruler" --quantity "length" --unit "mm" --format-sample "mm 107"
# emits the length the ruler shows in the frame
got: mm 60
